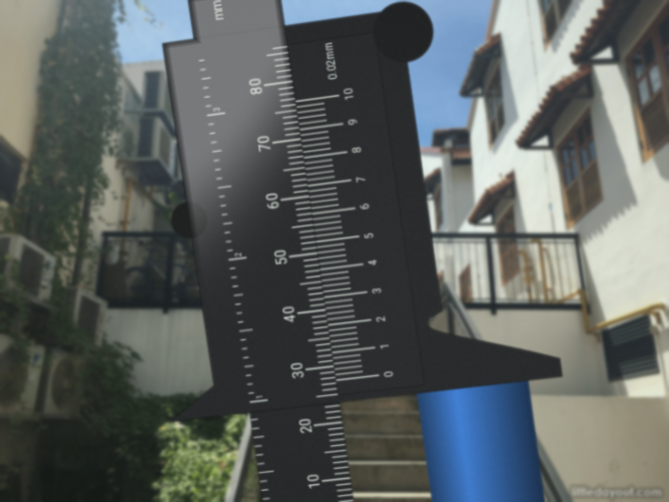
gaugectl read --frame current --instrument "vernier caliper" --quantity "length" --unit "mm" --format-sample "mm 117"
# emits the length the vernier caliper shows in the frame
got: mm 27.5
